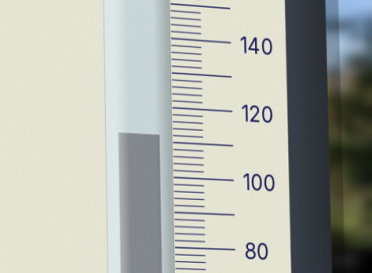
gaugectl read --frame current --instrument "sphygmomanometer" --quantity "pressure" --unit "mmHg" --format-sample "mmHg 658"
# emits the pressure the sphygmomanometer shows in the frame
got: mmHg 112
